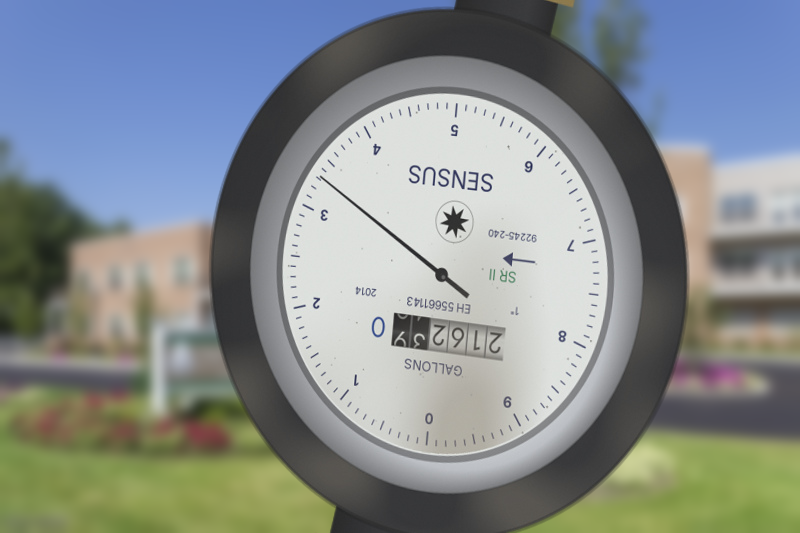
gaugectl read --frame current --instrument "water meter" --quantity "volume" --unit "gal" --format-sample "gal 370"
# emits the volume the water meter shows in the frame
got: gal 2162393.3
